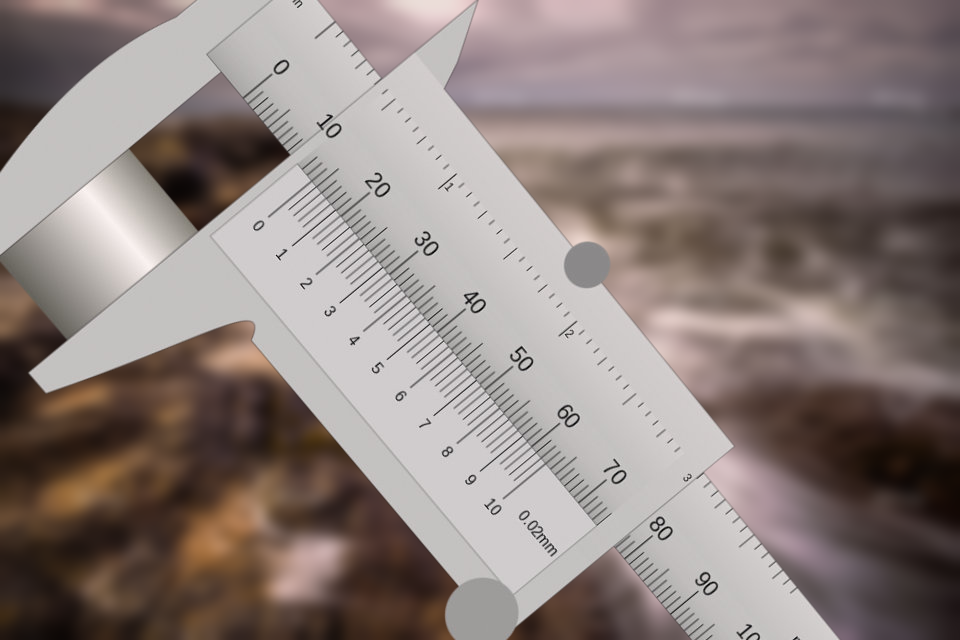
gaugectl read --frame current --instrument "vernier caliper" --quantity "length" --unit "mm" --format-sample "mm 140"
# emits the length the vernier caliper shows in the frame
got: mm 14.0
